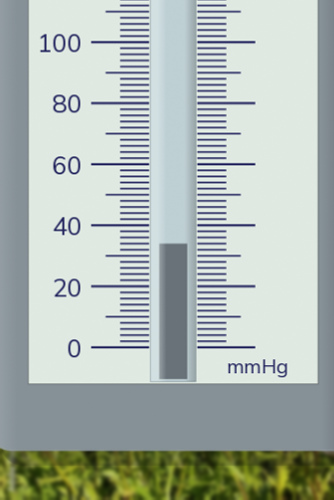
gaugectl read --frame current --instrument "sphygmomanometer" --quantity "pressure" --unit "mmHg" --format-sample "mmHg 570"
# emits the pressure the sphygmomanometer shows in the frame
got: mmHg 34
